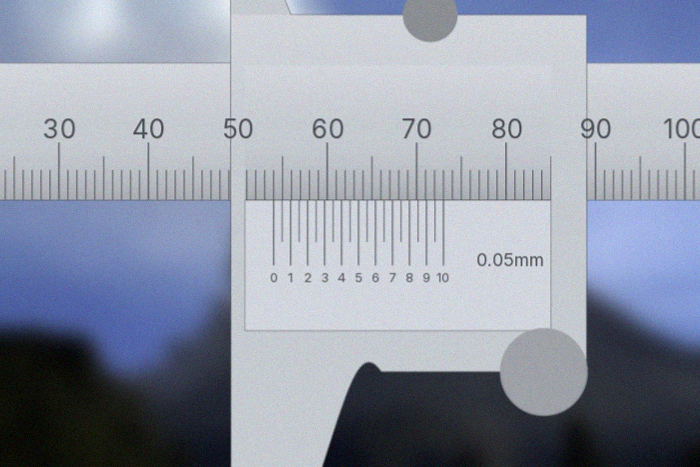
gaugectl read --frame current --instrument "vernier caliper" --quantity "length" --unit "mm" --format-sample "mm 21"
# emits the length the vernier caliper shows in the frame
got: mm 54.0
